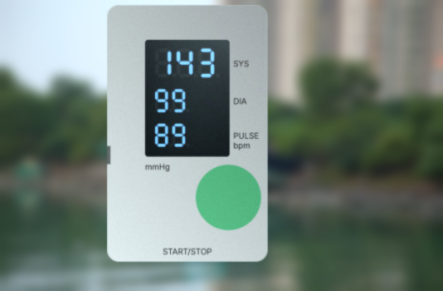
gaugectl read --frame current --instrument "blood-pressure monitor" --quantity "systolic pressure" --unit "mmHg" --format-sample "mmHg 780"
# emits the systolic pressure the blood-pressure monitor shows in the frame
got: mmHg 143
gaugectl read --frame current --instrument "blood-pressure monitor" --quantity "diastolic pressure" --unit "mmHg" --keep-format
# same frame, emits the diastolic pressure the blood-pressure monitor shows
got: mmHg 99
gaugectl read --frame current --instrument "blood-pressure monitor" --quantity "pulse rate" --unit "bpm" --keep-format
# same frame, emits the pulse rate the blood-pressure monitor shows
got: bpm 89
